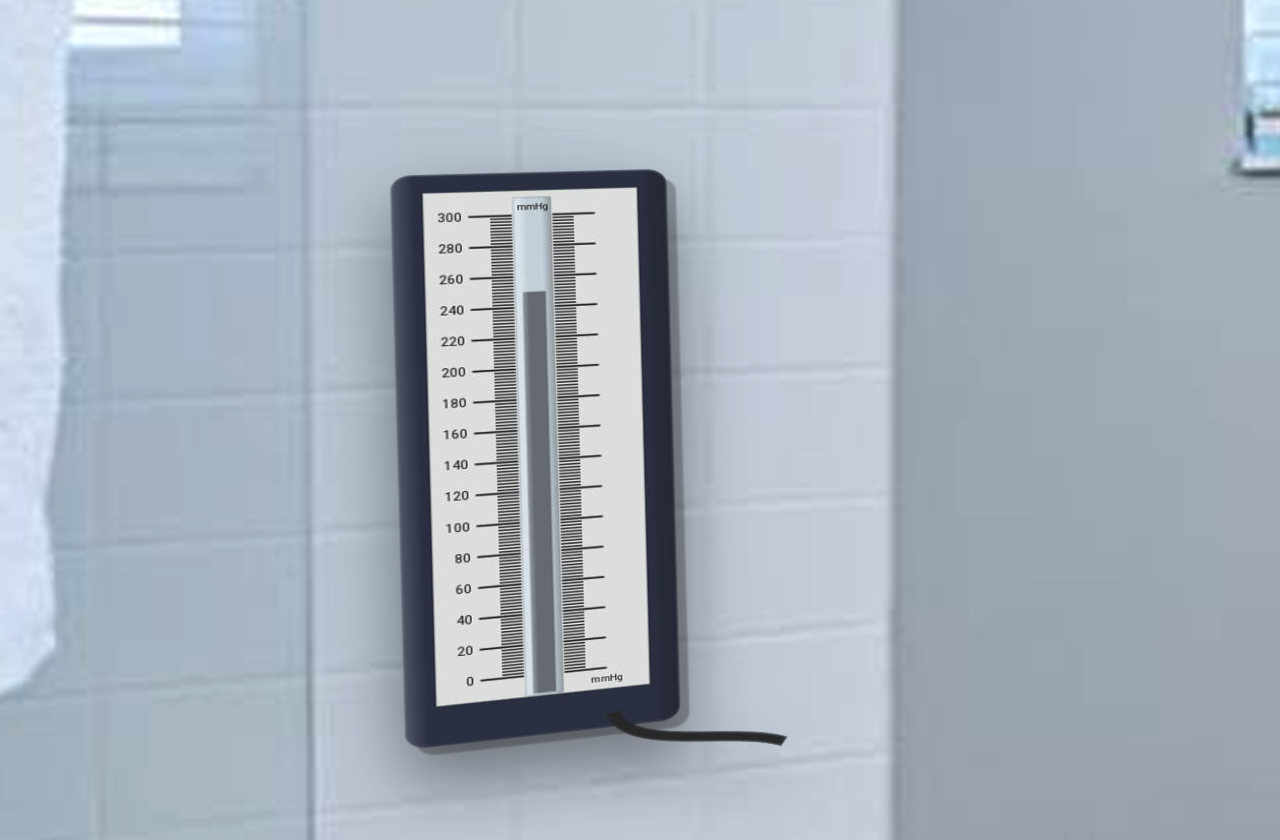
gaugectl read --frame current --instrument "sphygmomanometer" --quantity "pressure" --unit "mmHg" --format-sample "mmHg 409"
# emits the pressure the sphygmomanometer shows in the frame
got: mmHg 250
